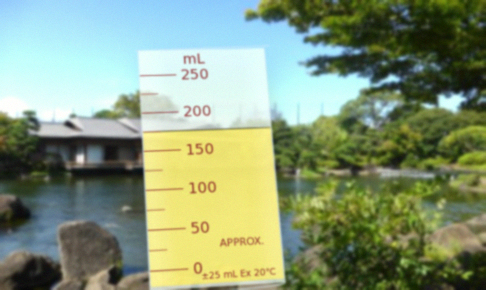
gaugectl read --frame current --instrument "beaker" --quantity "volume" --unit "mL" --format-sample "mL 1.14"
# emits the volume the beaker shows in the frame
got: mL 175
